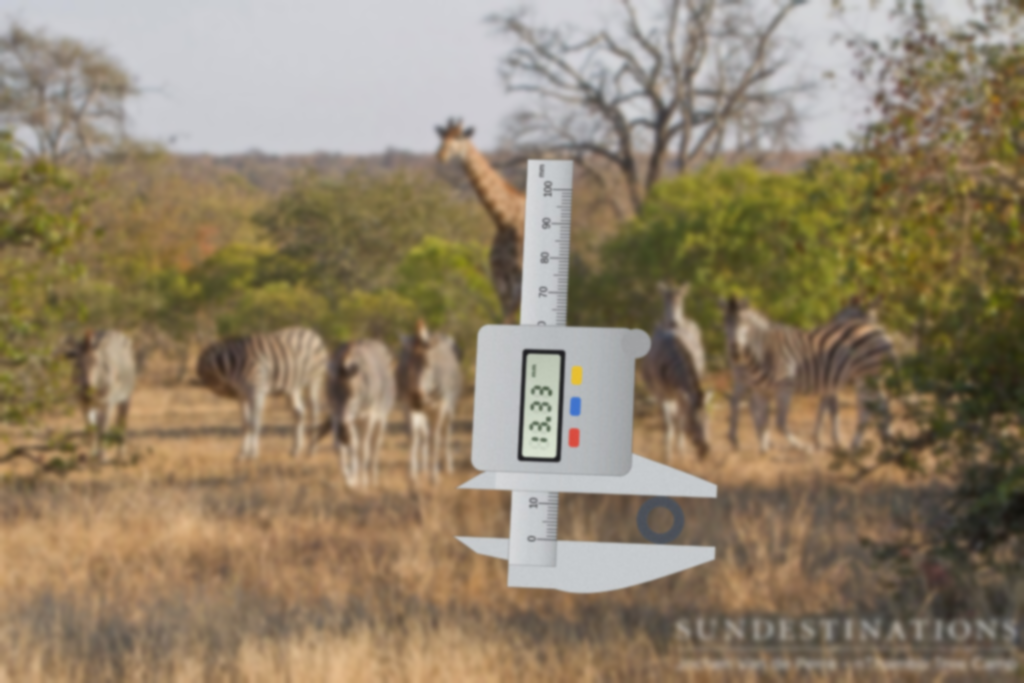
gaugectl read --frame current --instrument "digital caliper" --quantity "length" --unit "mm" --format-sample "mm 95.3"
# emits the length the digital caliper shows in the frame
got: mm 13.33
